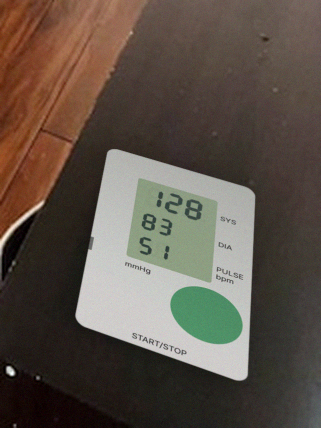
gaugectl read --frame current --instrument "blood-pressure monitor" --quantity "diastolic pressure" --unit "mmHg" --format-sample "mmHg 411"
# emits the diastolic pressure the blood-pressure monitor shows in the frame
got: mmHg 83
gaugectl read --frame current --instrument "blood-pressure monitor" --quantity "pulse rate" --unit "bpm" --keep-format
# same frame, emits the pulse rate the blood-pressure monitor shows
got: bpm 51
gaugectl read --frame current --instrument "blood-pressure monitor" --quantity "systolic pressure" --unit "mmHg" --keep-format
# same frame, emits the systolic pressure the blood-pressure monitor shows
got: mmHg 128
